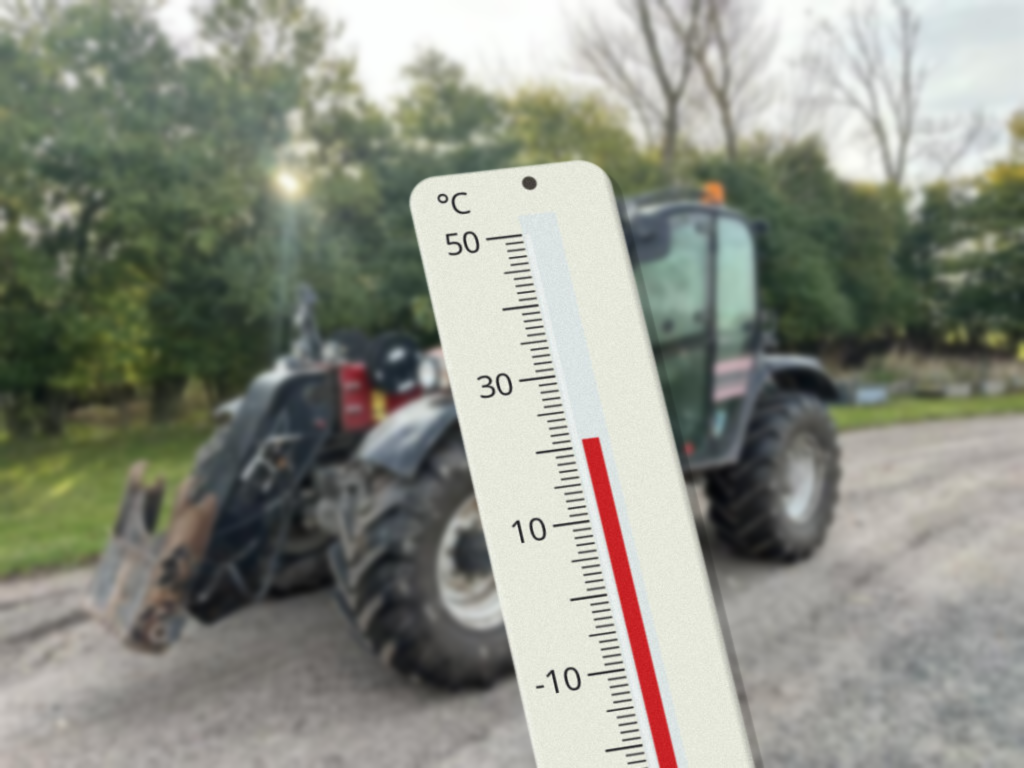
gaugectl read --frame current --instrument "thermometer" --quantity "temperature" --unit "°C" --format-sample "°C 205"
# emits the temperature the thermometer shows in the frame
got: °C 21
